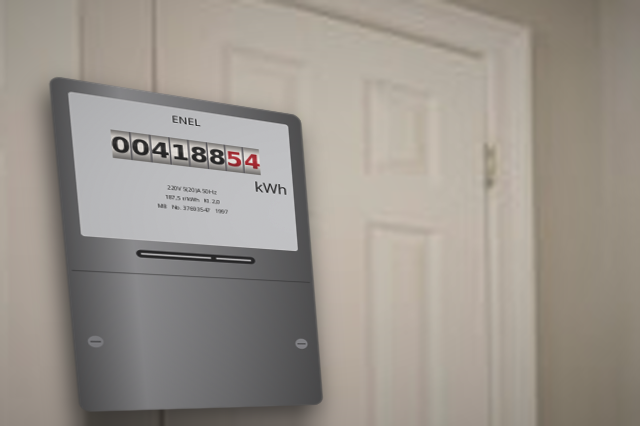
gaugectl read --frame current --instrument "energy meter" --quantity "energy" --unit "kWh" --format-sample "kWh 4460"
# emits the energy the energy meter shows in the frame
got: kWh 4188.54
